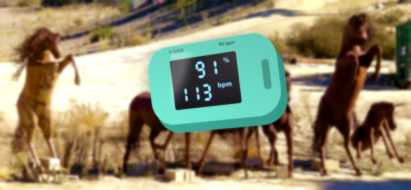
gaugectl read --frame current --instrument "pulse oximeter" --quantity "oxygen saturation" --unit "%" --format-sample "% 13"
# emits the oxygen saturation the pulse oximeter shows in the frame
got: % 91
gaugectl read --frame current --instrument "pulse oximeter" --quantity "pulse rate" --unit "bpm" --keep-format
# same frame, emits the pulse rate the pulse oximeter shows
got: bpm 113
